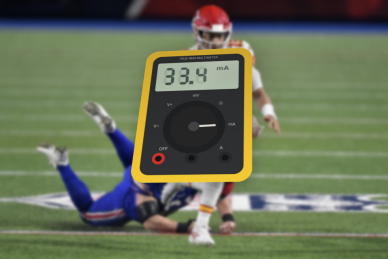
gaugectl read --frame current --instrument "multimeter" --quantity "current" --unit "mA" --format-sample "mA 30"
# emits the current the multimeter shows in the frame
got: mA 33.4
